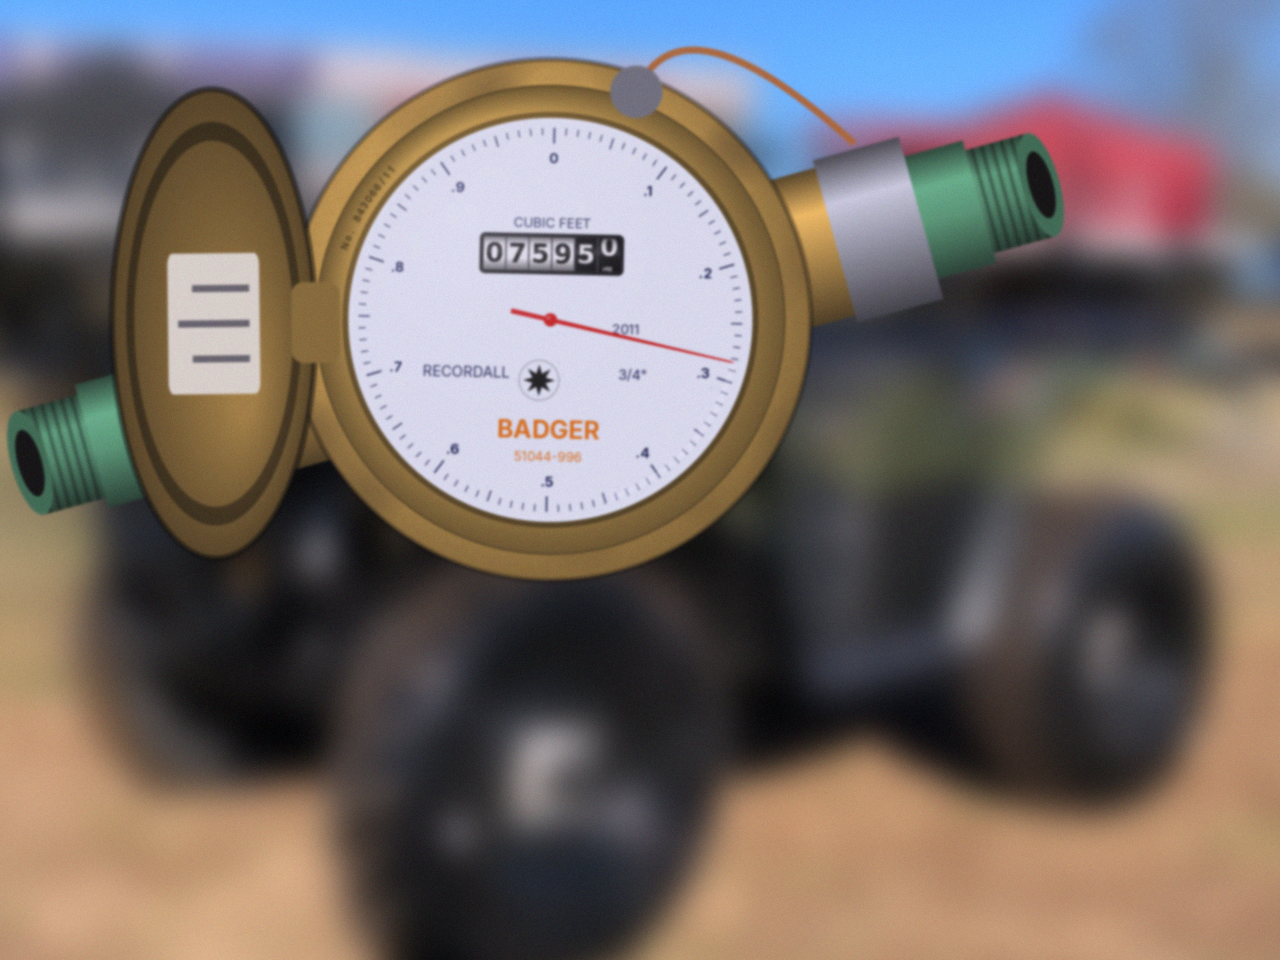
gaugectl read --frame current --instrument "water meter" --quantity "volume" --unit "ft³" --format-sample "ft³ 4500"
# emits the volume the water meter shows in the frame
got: ft³ 75950.28
